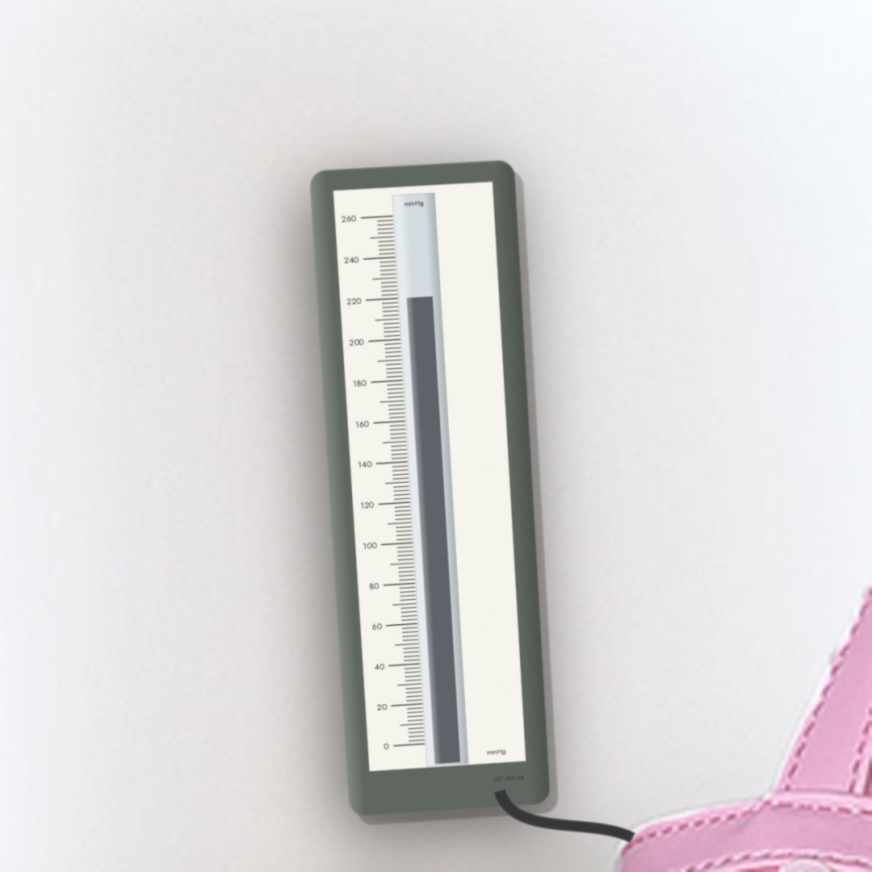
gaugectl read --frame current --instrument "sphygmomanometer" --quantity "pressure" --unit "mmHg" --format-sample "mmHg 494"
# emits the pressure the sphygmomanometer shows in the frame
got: mmHg 220
